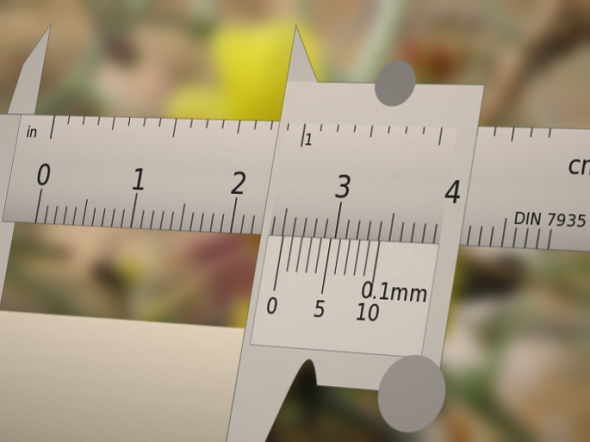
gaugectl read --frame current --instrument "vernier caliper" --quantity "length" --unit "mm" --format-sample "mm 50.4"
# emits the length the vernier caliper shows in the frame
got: mm 25.1
